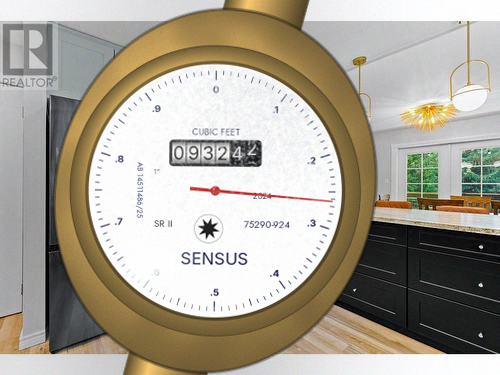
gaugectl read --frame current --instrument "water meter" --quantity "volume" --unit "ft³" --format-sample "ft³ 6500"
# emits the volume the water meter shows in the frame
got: ft³ 93242.26
